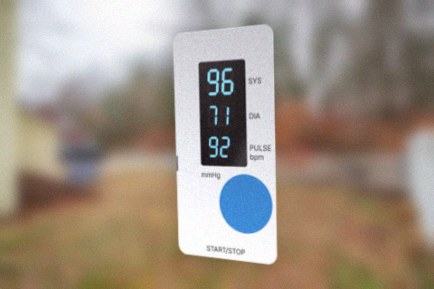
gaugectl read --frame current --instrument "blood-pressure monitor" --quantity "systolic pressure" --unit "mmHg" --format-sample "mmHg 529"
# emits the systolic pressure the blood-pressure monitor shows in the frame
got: mmHg 96
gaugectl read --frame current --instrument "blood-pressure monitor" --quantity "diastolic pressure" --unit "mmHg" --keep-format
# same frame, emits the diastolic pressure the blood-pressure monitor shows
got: mmHg 71
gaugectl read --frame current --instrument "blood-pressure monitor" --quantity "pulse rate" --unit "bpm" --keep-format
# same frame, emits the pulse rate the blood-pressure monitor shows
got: bpm 92
